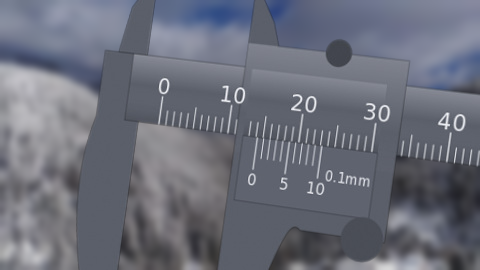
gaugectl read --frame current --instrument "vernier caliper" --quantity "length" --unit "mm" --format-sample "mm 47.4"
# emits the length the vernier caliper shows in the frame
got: mm 14.2
